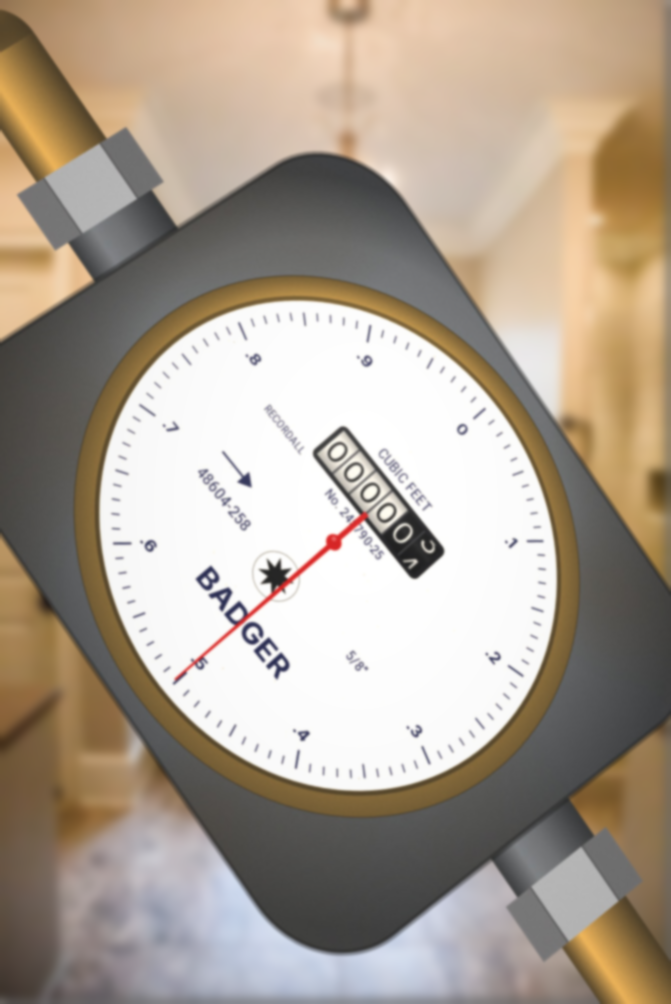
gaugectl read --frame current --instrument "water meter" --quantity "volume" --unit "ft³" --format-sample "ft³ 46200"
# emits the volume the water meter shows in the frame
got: ft³ 3.50
